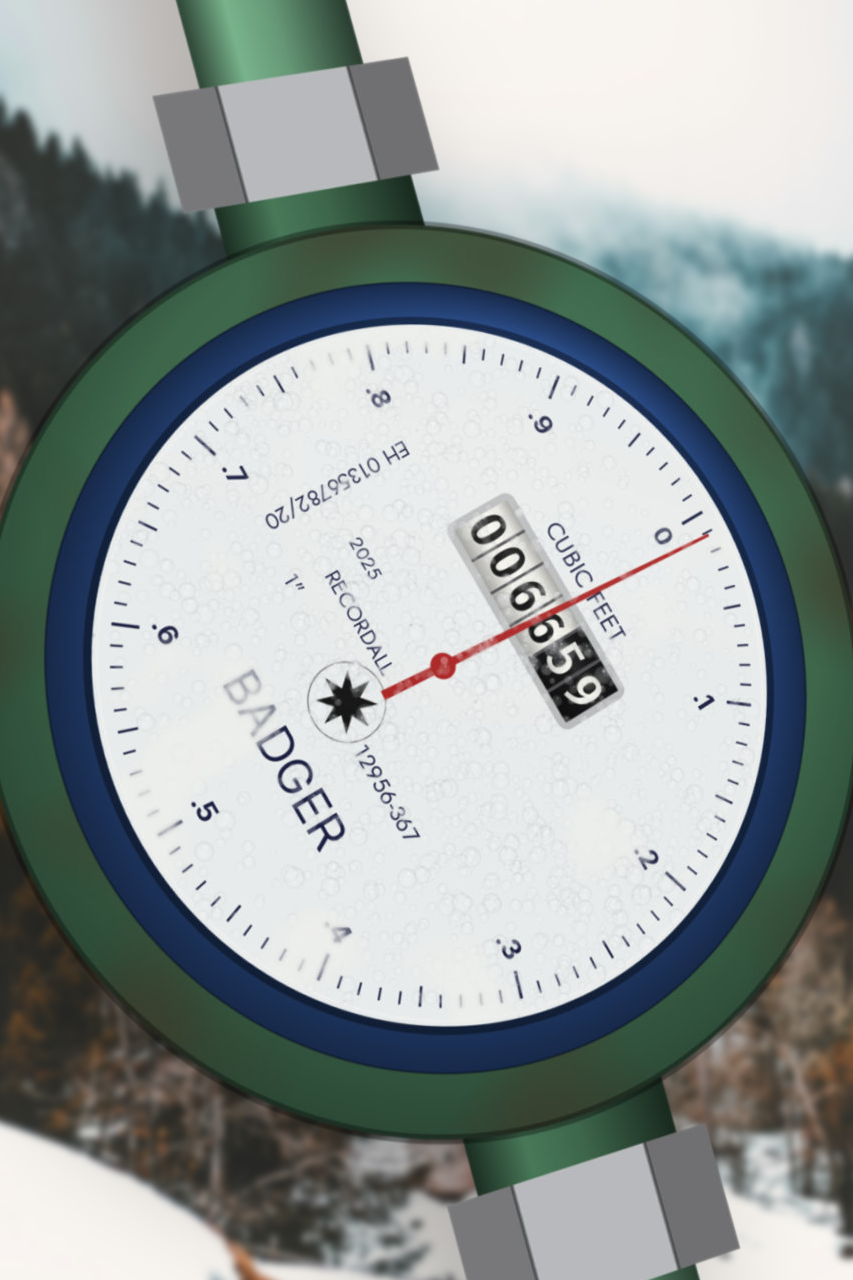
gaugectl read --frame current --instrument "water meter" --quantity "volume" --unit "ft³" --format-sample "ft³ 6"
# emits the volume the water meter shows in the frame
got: ft³ 6659.01
